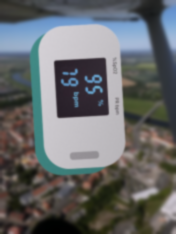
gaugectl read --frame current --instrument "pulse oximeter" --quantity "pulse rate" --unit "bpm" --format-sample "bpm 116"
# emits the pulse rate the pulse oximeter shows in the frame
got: bpm 79
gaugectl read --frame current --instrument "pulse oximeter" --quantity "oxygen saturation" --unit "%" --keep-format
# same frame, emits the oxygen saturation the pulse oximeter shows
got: % 95
